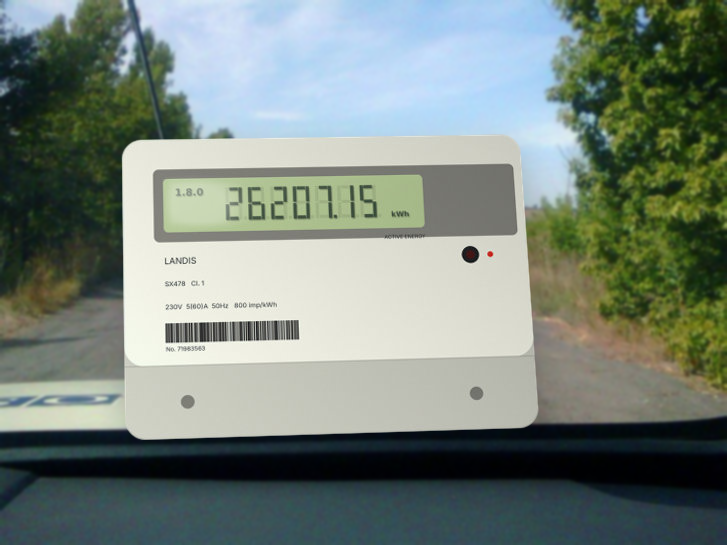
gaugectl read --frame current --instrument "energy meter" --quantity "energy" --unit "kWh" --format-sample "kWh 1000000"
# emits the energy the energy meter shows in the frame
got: kWh 26207.15
